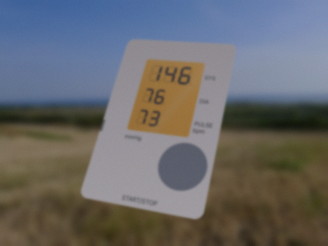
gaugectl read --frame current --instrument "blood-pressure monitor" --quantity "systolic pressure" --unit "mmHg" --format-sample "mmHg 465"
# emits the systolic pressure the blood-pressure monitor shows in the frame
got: mmHg 146
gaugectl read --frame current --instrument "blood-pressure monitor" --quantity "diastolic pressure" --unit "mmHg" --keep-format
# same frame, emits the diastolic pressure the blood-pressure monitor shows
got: mmHg 76
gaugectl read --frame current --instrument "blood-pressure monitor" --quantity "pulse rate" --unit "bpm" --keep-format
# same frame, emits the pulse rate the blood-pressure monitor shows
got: bpm 73
